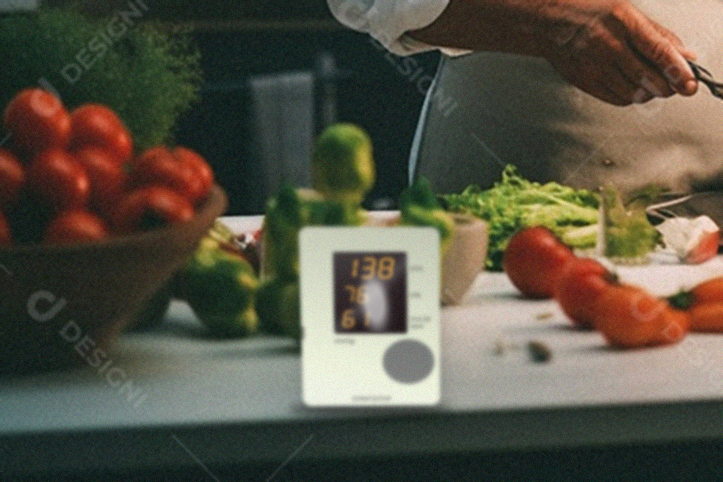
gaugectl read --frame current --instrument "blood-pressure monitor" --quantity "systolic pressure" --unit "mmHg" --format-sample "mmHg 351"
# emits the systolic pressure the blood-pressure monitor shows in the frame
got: mmHg 138
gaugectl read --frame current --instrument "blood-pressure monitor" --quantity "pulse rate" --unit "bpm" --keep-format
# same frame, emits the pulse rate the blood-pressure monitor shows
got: bpm 61
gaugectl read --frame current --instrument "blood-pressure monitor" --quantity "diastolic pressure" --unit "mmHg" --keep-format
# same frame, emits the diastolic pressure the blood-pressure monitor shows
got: mmHg 76
